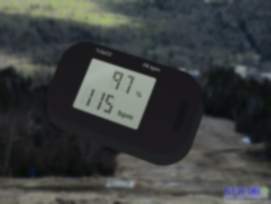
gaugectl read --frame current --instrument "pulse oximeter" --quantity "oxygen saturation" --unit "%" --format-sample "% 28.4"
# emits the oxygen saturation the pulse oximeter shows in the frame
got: % 97
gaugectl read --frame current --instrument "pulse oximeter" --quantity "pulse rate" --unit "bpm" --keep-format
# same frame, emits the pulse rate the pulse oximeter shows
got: bpm 115
